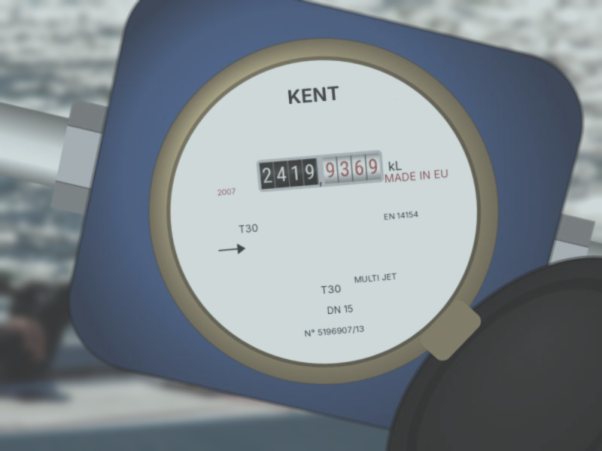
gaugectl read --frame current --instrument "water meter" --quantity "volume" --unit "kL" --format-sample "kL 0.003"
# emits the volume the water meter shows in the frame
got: kL 2419.9369
